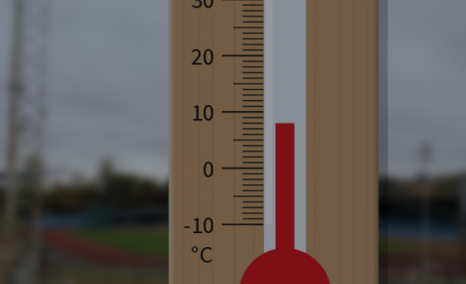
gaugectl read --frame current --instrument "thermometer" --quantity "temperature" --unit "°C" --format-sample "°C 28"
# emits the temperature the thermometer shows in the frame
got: °C 8
